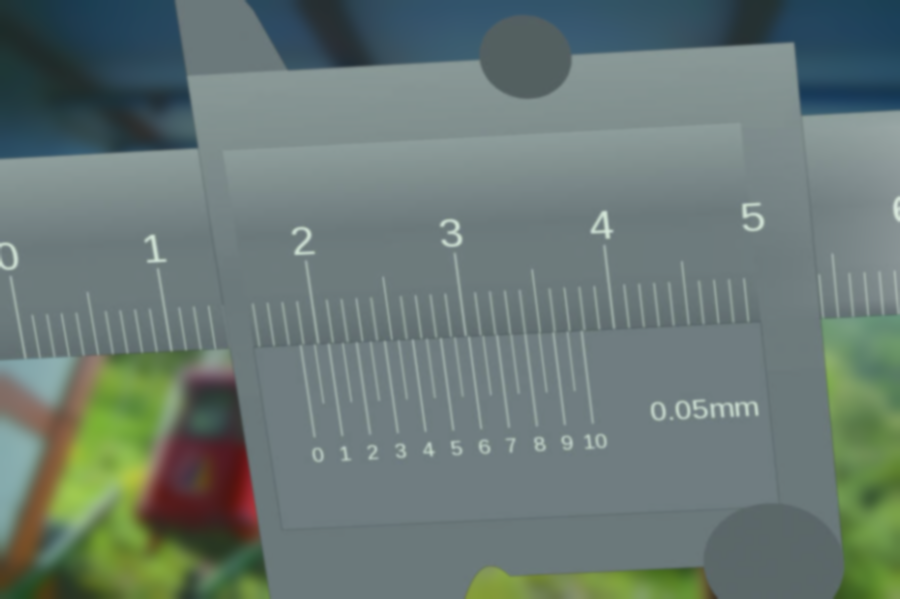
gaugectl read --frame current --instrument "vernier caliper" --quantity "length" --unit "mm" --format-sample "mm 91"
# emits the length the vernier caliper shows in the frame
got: mm 18.8
